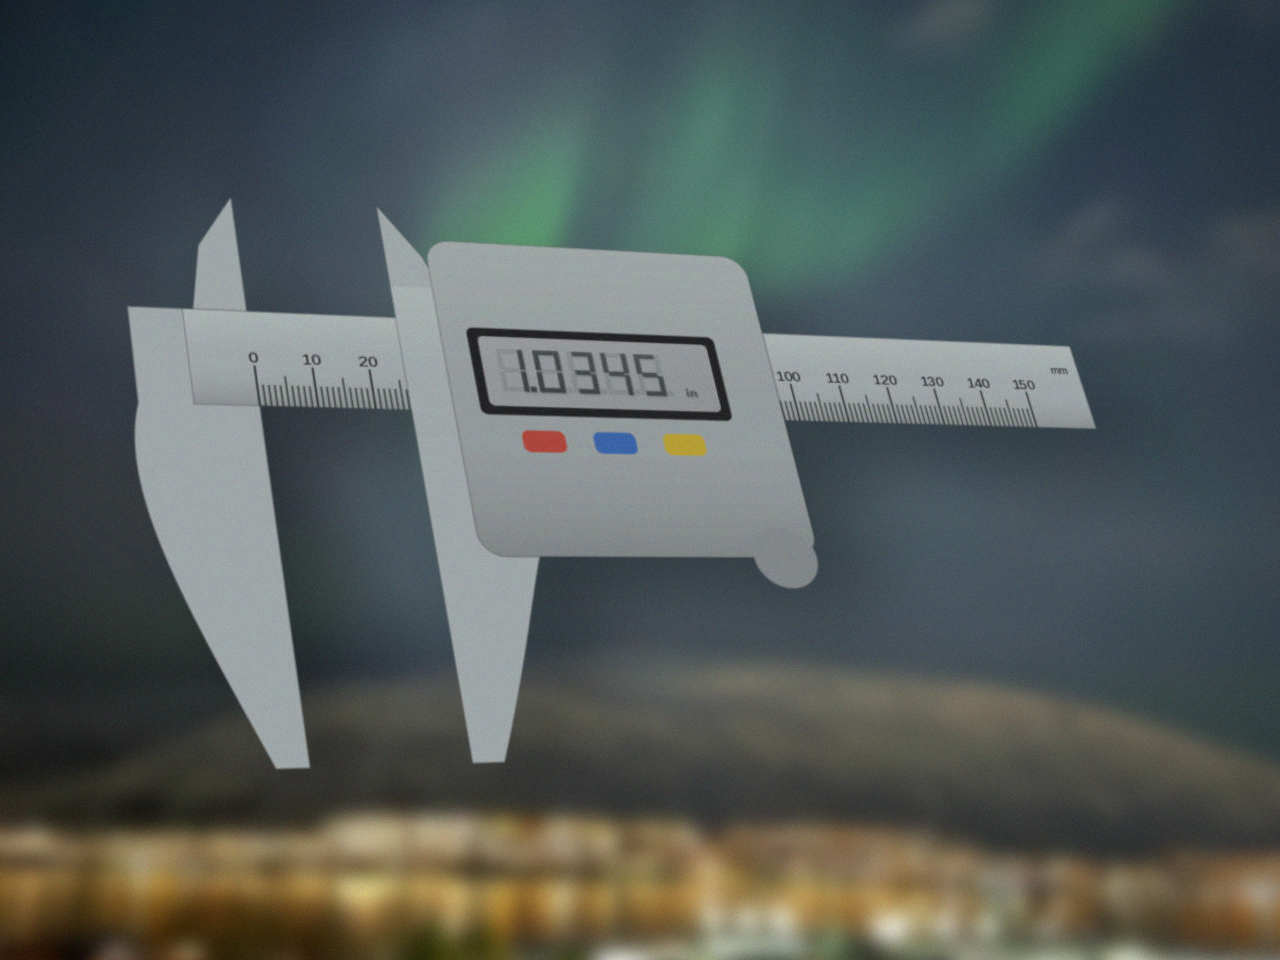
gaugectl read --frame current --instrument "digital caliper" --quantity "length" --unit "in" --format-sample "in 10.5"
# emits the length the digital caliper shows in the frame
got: in 1.0345
